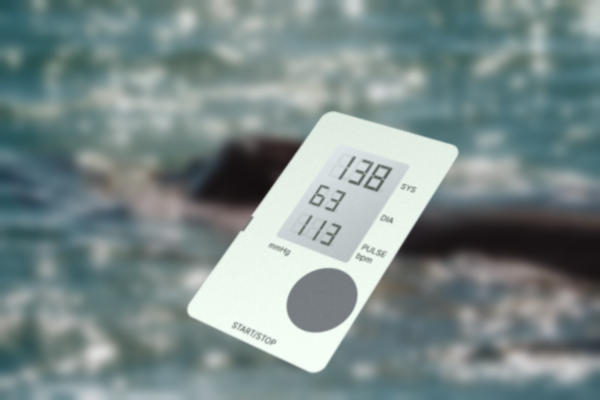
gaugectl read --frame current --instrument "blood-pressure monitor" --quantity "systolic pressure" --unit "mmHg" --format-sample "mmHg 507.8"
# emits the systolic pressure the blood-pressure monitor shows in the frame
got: mmHg 138
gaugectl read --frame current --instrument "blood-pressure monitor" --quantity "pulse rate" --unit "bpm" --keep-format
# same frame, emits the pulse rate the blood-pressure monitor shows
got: bpm 113
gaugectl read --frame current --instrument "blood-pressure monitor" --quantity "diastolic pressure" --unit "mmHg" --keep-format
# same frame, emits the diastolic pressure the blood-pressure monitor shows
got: mmHg 63
